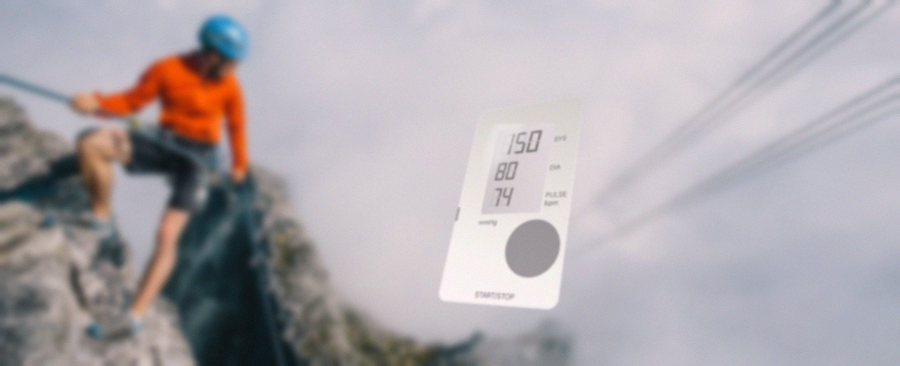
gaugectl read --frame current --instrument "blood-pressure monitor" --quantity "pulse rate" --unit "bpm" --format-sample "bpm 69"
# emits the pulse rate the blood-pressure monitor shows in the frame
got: bpm 74
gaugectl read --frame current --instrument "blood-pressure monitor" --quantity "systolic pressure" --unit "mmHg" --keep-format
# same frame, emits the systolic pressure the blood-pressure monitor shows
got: mmHg 150
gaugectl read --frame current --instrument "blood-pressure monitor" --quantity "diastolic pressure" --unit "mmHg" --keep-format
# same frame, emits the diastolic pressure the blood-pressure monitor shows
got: mmHg 80
